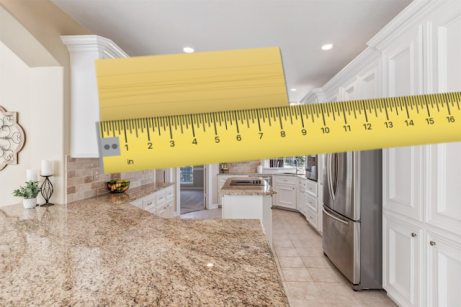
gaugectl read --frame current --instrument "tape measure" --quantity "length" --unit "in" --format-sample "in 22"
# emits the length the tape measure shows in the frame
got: in 8.5
